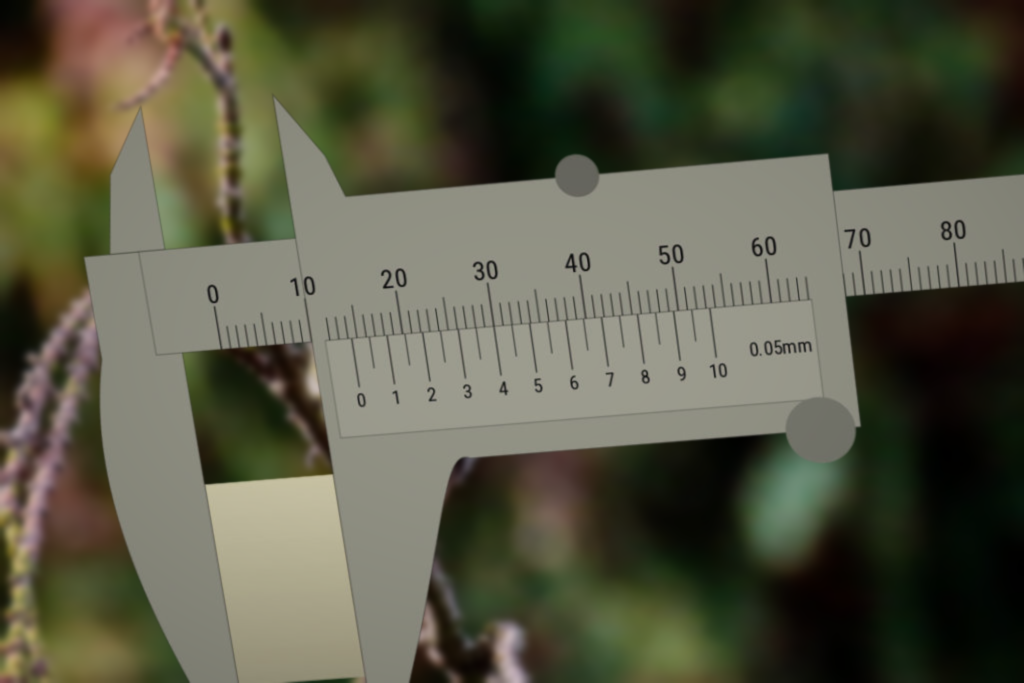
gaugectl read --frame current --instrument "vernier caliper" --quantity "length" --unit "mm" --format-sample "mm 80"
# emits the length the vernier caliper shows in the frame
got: mm 14.4
